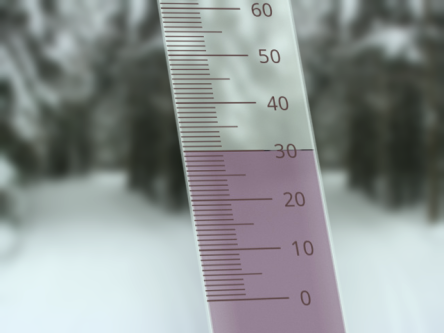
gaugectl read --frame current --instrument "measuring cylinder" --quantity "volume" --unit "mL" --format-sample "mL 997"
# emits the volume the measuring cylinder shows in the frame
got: mL 30
